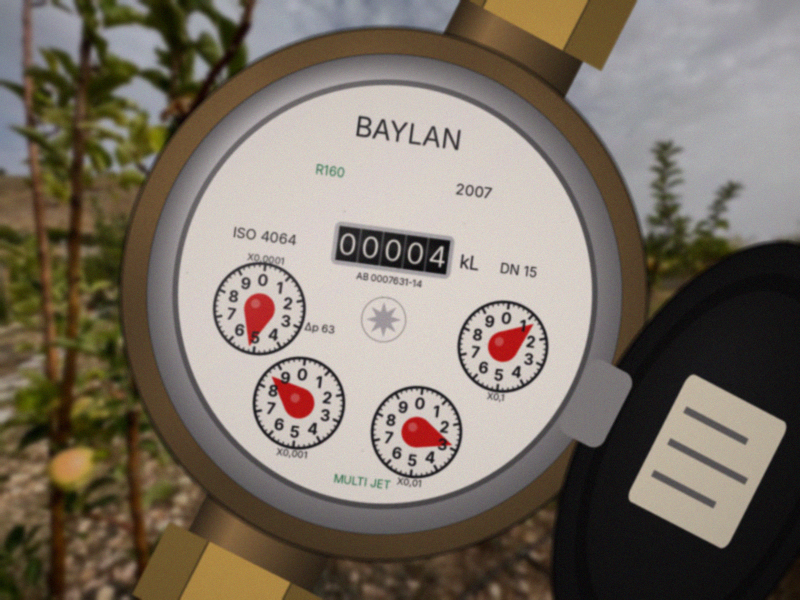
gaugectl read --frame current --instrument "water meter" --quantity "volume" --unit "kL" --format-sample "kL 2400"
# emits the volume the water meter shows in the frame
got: kL 4.1285
